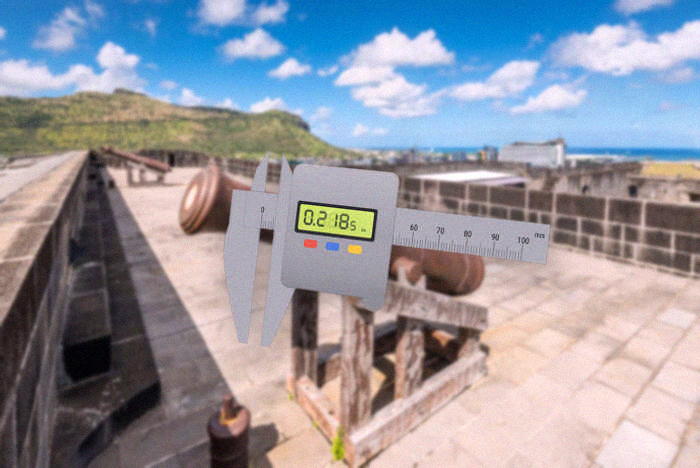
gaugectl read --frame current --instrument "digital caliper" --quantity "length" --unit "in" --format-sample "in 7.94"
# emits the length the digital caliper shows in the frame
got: in 0.2185
